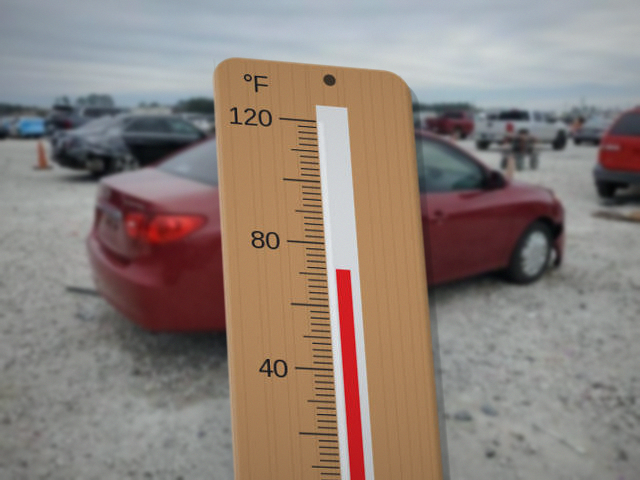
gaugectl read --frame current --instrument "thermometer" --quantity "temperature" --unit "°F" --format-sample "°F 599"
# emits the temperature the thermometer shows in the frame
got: °F 72
